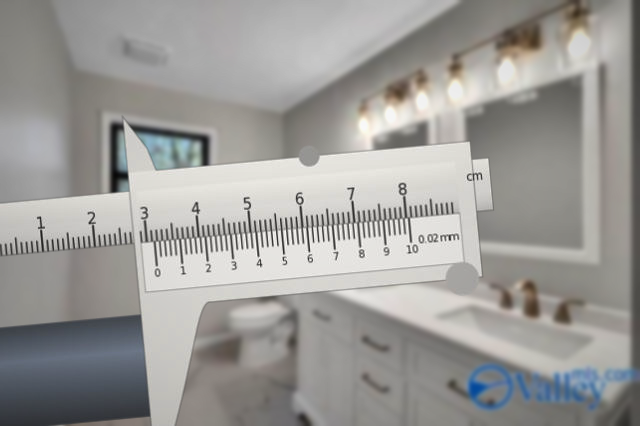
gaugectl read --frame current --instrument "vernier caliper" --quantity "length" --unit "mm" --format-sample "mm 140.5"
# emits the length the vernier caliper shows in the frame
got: mm 31.5
